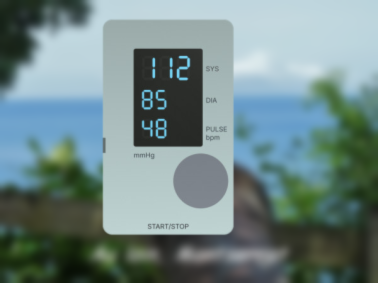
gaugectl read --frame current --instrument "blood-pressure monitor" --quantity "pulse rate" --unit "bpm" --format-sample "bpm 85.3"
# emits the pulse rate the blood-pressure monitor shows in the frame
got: bpm 48
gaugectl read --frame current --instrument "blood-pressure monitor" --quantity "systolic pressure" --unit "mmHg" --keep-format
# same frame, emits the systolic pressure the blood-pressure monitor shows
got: mmHg 112
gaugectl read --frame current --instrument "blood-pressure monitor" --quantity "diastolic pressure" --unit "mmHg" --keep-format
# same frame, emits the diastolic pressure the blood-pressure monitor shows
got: mmHg 85
